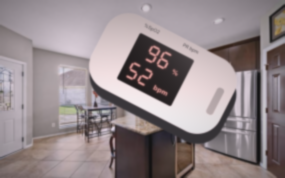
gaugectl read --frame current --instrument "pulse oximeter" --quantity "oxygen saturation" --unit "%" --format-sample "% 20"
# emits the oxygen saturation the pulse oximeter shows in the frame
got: % 96
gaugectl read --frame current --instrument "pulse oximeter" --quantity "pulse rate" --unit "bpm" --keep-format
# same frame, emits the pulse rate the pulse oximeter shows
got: bpm 52
